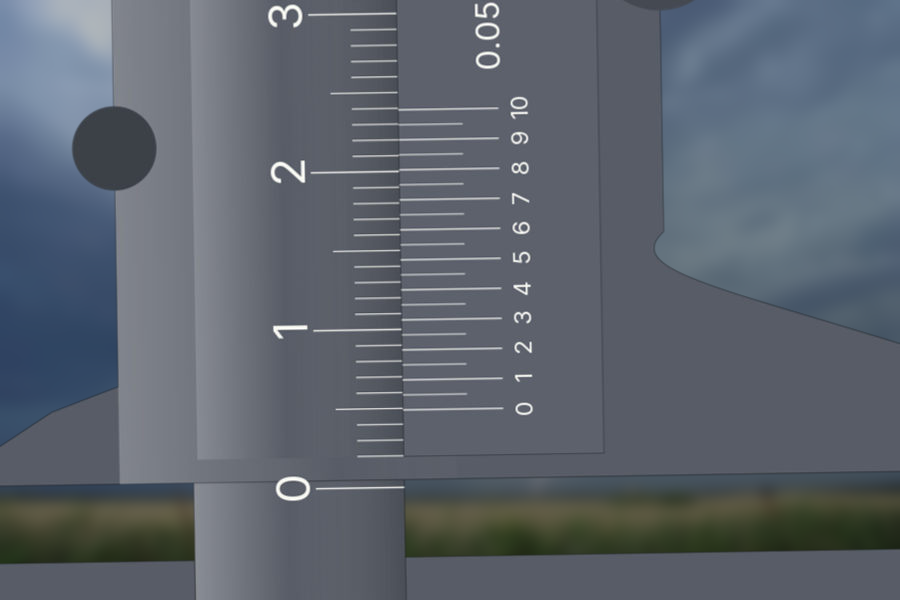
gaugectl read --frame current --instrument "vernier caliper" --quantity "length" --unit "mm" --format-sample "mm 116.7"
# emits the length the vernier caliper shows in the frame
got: mm 4.9
